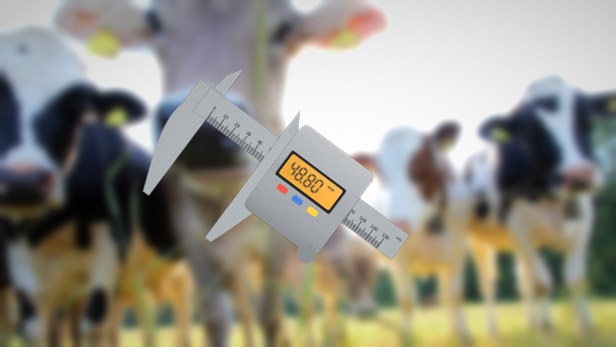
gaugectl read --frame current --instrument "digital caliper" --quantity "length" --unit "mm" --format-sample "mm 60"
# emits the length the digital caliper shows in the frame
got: mm 48.80
